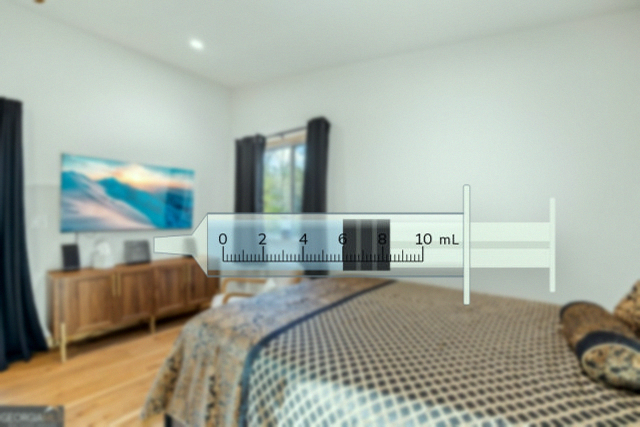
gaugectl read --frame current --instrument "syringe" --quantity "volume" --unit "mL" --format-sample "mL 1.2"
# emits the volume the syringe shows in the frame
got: mL 6
